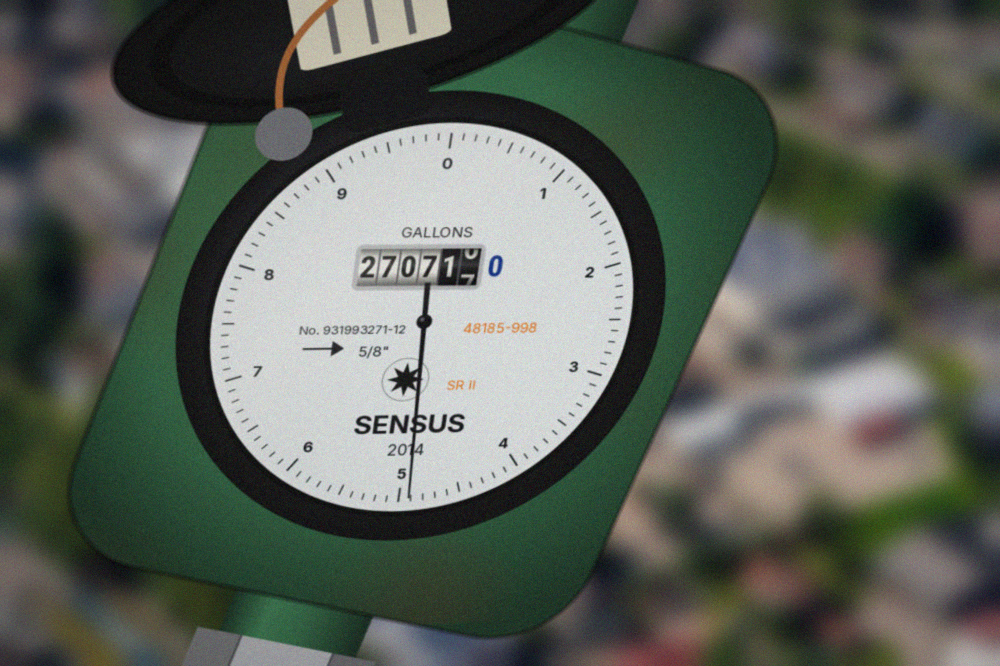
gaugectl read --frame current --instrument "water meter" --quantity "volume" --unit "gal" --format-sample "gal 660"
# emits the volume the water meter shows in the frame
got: gal 2707164.9
